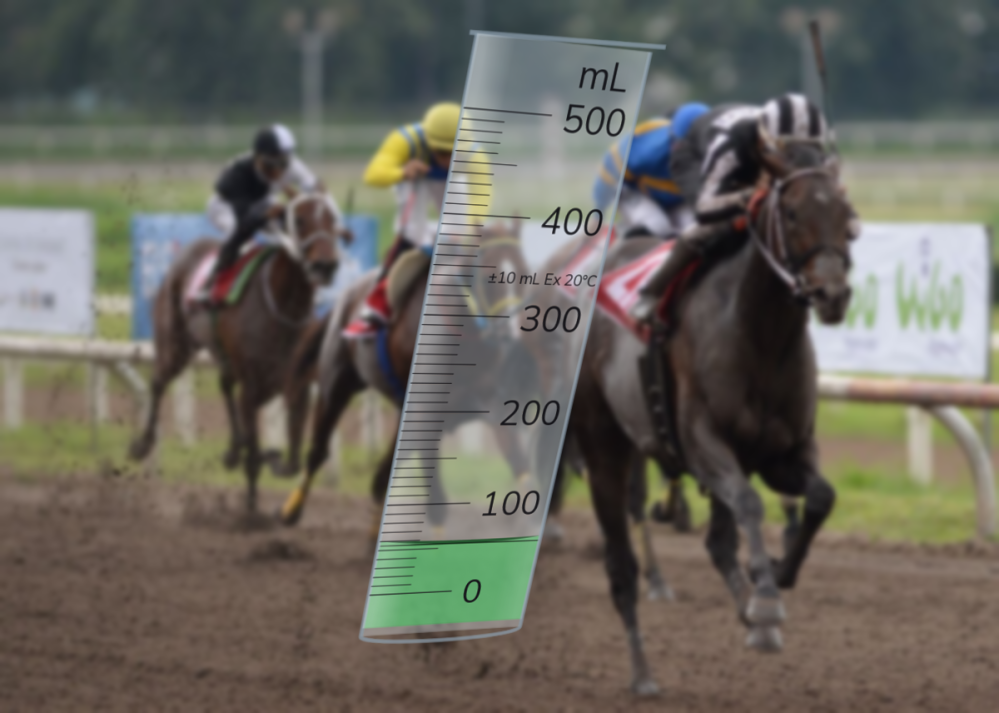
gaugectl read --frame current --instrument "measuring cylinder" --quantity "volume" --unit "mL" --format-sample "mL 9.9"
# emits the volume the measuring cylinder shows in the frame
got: mL 55
